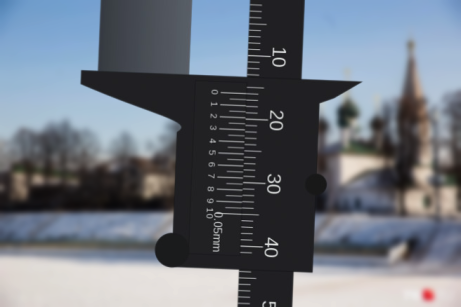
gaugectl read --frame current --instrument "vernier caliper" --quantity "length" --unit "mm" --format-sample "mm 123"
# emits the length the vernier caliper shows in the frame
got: mm 16.0
